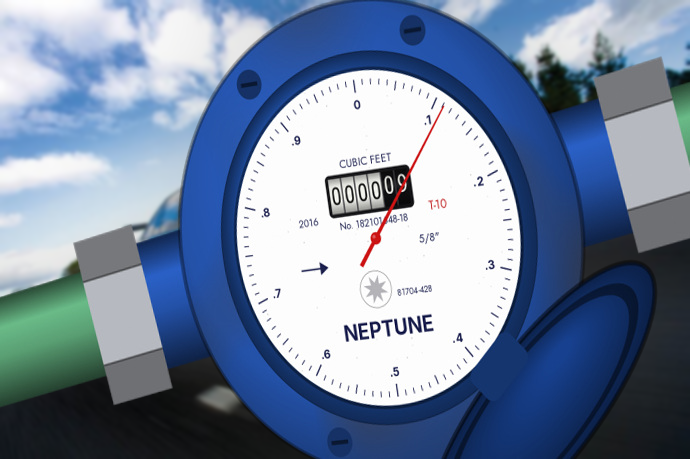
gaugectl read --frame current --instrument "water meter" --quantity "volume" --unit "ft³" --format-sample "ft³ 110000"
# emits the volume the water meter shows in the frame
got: ft³ 9.11
